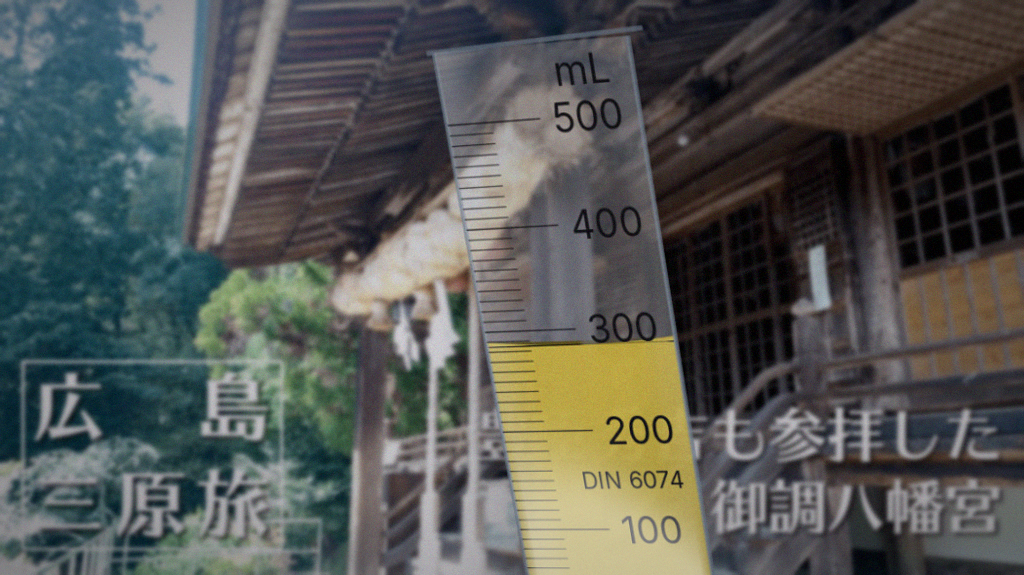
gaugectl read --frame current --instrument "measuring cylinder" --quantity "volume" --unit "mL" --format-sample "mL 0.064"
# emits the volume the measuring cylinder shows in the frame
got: mL 285
